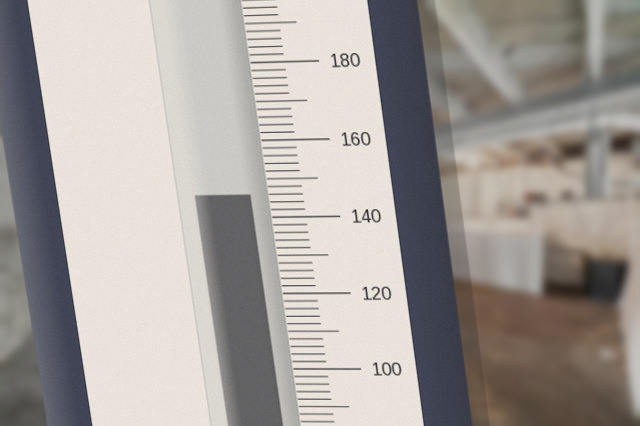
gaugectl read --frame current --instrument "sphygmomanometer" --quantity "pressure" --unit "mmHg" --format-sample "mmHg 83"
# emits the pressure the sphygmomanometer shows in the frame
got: mmHg 146
